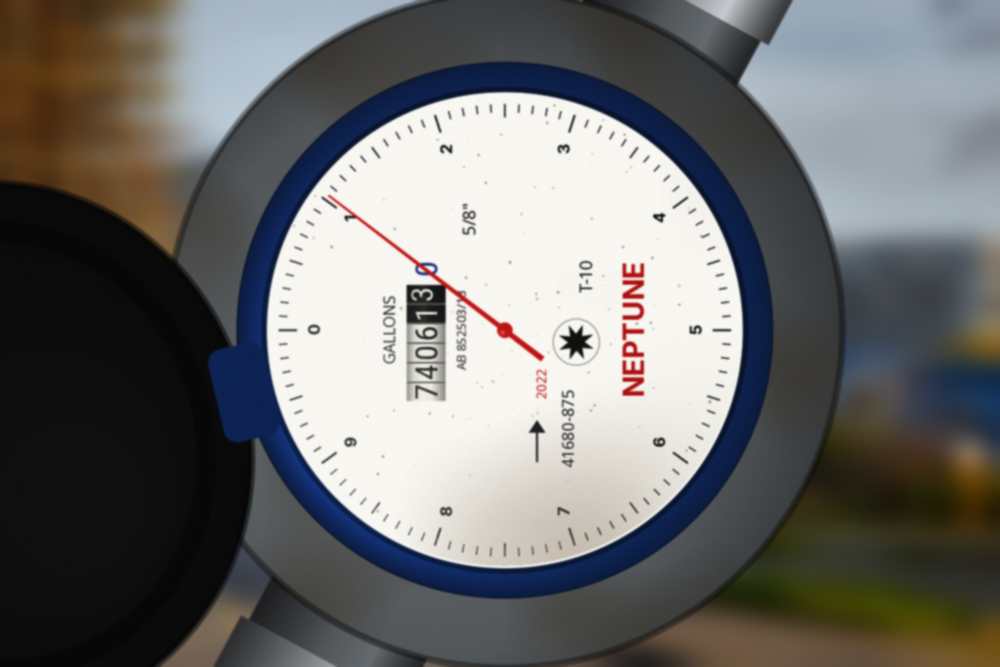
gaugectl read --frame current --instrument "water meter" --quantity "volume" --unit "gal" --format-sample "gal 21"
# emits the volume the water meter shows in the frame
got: gal 7406131.0
